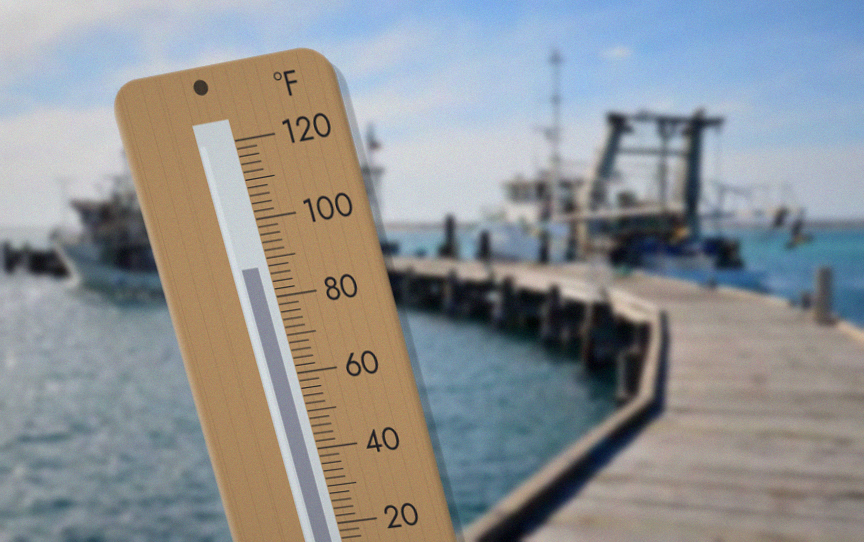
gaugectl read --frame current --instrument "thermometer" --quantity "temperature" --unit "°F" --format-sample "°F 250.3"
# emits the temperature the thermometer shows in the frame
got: °F 88
